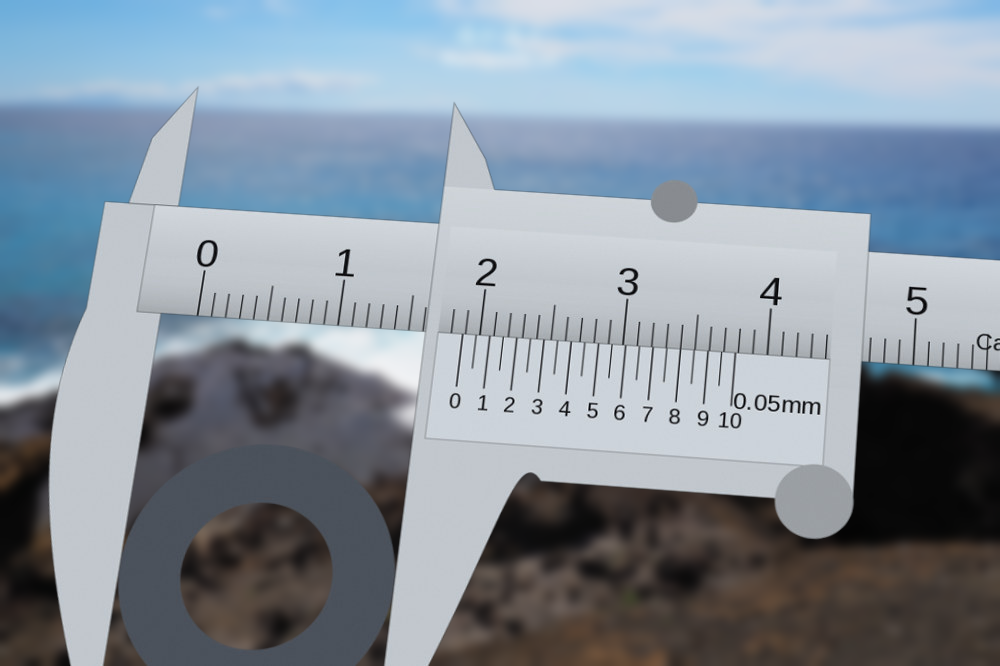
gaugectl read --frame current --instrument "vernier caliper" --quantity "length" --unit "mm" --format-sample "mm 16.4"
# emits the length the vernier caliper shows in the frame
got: mm 18.8
